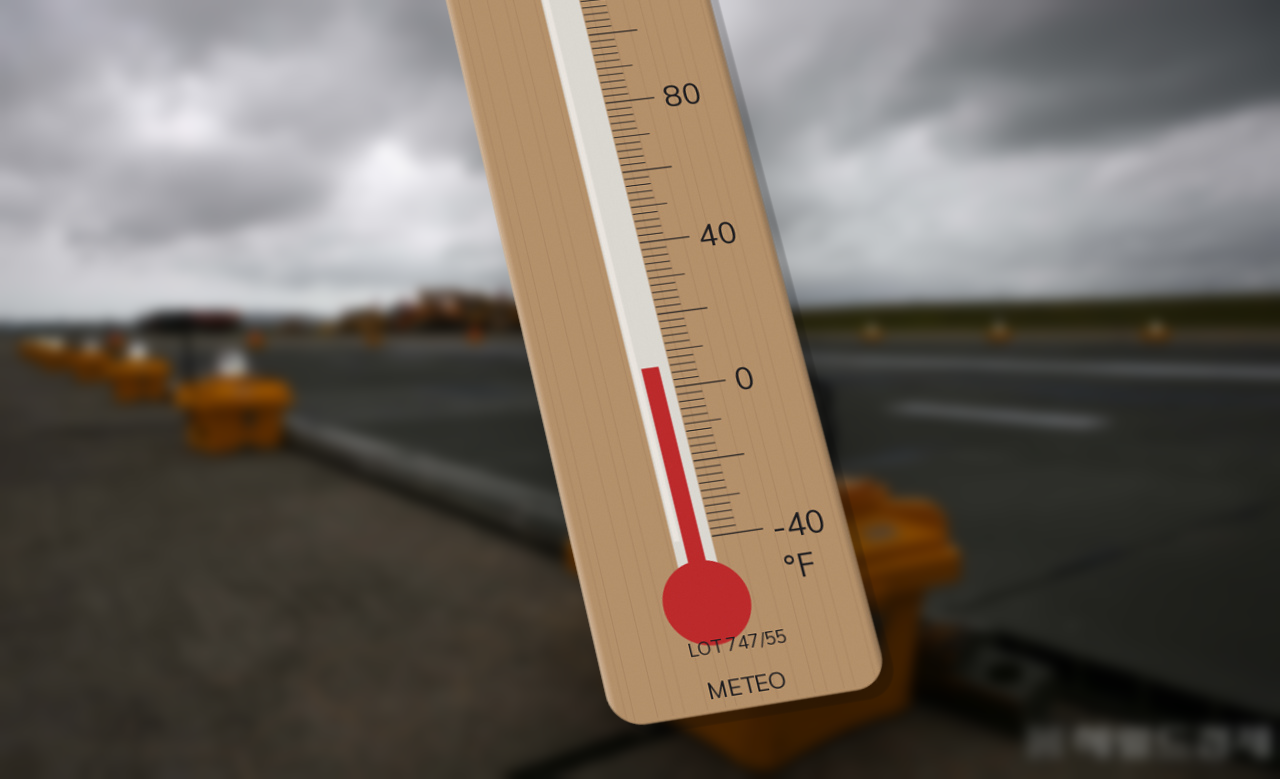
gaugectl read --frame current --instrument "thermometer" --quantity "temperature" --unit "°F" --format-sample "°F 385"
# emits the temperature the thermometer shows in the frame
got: °F 6
